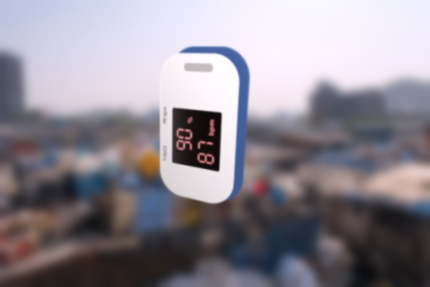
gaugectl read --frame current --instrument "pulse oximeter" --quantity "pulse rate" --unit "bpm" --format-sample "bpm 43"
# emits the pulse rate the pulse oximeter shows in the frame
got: bpm 87
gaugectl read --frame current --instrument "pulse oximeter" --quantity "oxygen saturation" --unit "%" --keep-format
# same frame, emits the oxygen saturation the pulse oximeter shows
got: % 90
